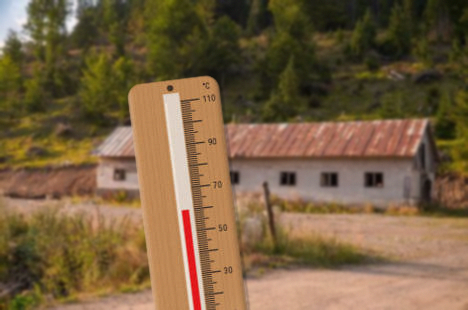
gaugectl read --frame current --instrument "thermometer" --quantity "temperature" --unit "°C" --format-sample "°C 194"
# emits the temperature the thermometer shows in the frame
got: °C 60
